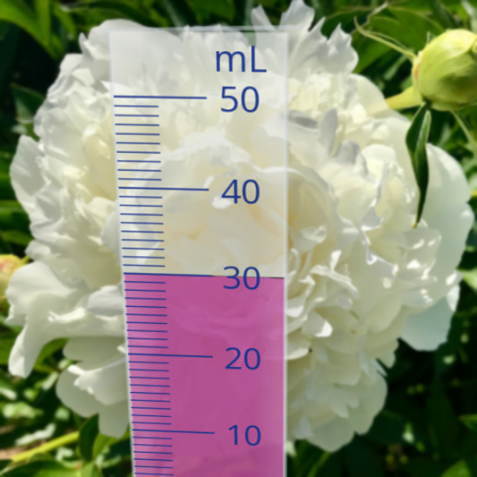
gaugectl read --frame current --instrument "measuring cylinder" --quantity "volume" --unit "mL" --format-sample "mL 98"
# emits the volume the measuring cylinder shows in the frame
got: mL 30
